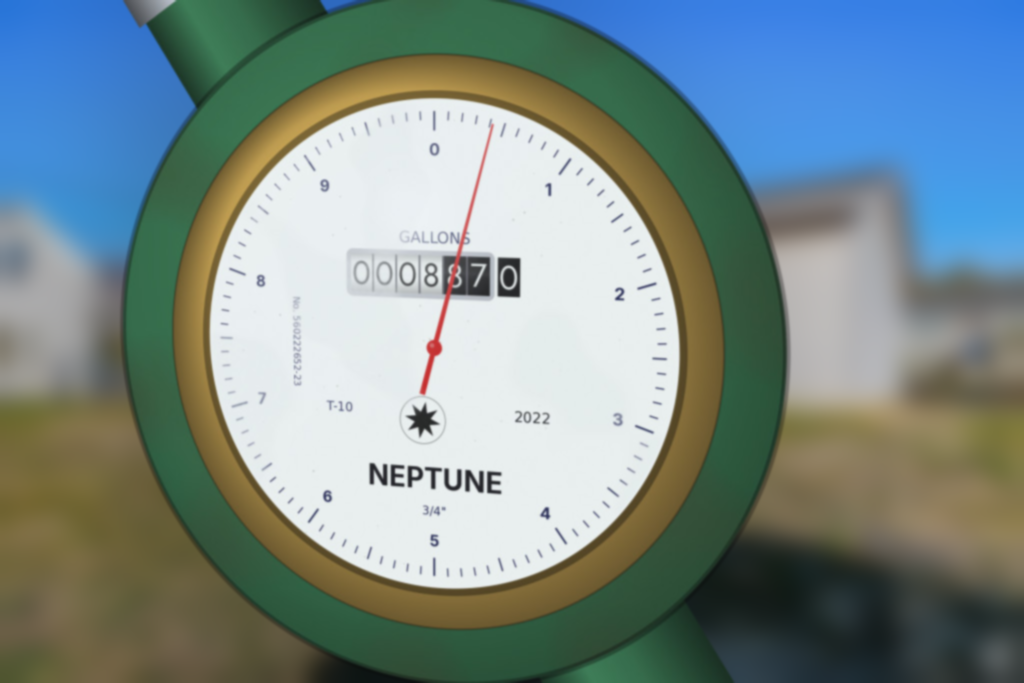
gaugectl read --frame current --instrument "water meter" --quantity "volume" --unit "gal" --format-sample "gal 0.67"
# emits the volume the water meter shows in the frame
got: gal 8870.4
